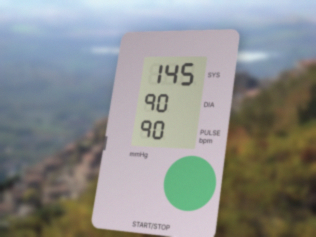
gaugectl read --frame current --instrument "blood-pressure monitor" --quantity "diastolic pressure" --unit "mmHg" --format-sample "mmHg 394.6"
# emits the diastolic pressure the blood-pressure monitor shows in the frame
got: mmHg 90
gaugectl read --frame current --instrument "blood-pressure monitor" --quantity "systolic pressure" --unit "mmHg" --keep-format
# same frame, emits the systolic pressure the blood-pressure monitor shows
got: mmHg 145
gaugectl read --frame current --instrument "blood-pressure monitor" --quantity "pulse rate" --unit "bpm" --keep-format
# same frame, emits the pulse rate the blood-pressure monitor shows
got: bpm 90
